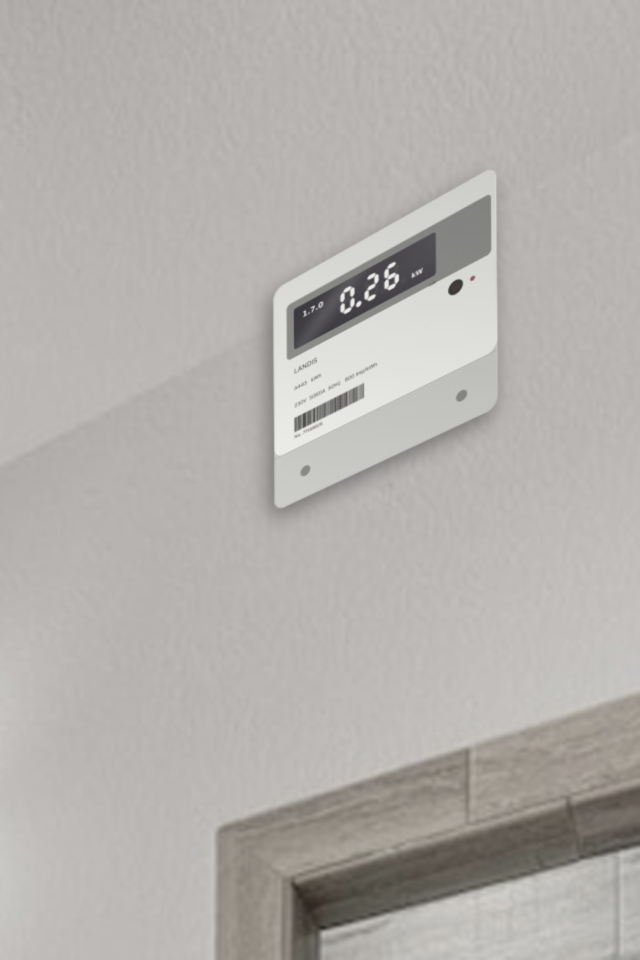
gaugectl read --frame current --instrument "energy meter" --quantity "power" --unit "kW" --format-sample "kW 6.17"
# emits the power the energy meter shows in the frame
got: kW 0.26
